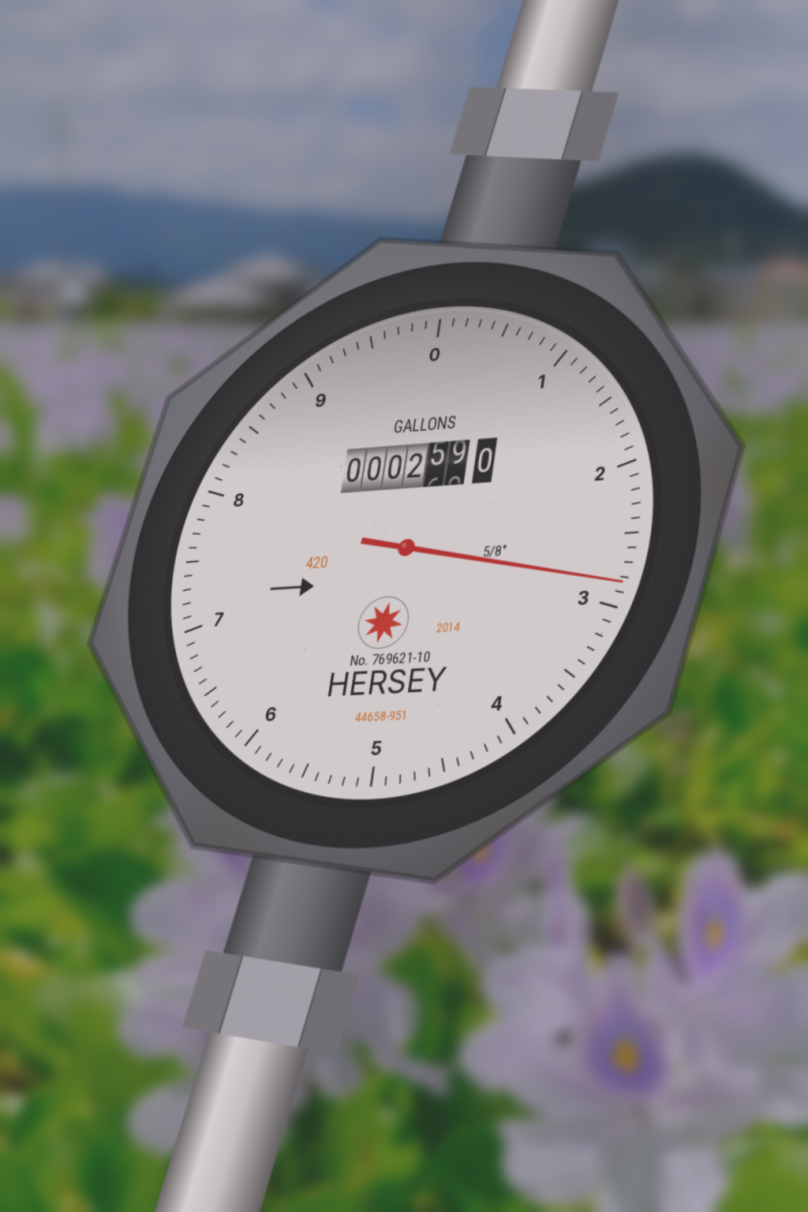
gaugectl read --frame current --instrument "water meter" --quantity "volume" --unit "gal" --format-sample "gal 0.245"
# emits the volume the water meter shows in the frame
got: gal 2592.8
